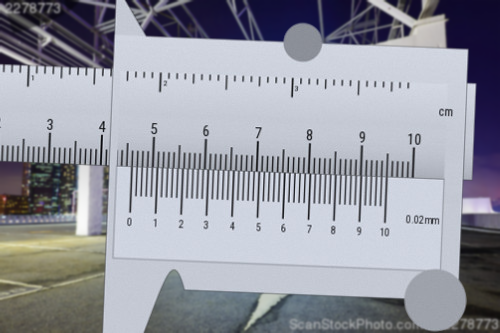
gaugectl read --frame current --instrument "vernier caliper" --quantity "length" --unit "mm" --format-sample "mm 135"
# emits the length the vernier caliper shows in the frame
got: mm 46.0
